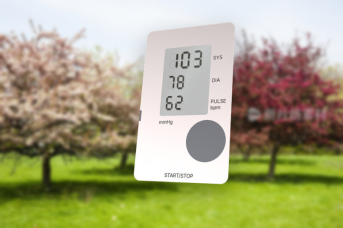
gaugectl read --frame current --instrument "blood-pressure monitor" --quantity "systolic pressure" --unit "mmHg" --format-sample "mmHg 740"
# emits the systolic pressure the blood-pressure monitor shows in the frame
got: mmHg 103
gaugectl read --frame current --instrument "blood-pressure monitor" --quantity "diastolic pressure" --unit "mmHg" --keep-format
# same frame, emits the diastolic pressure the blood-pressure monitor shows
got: mmHg 78
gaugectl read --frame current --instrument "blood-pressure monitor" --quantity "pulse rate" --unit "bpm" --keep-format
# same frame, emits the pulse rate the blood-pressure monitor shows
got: bpm 62
